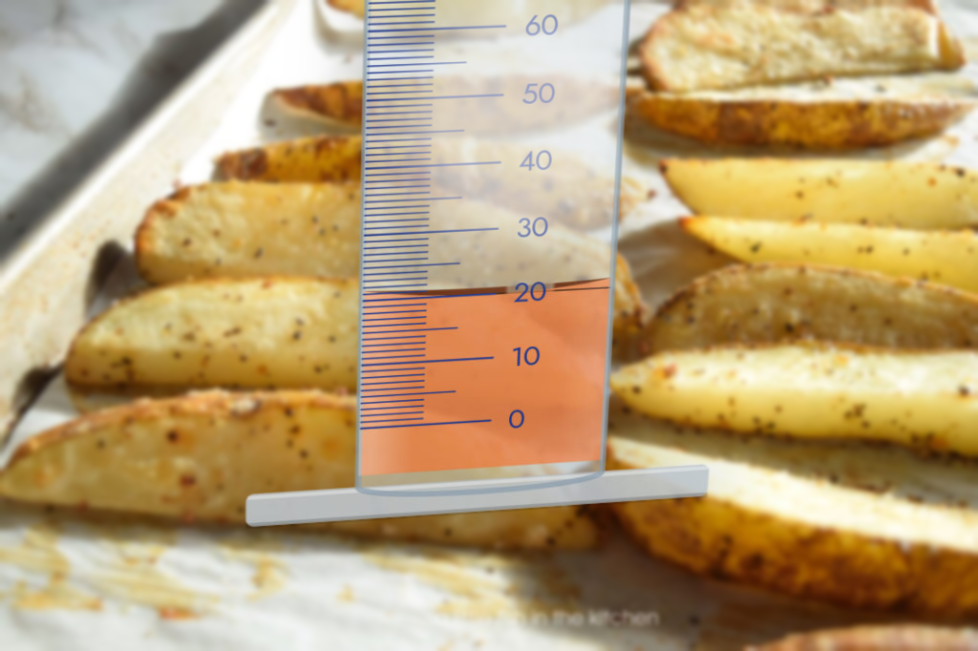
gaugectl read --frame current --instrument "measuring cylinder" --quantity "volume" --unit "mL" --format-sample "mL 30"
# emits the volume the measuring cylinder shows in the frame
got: mL 20
